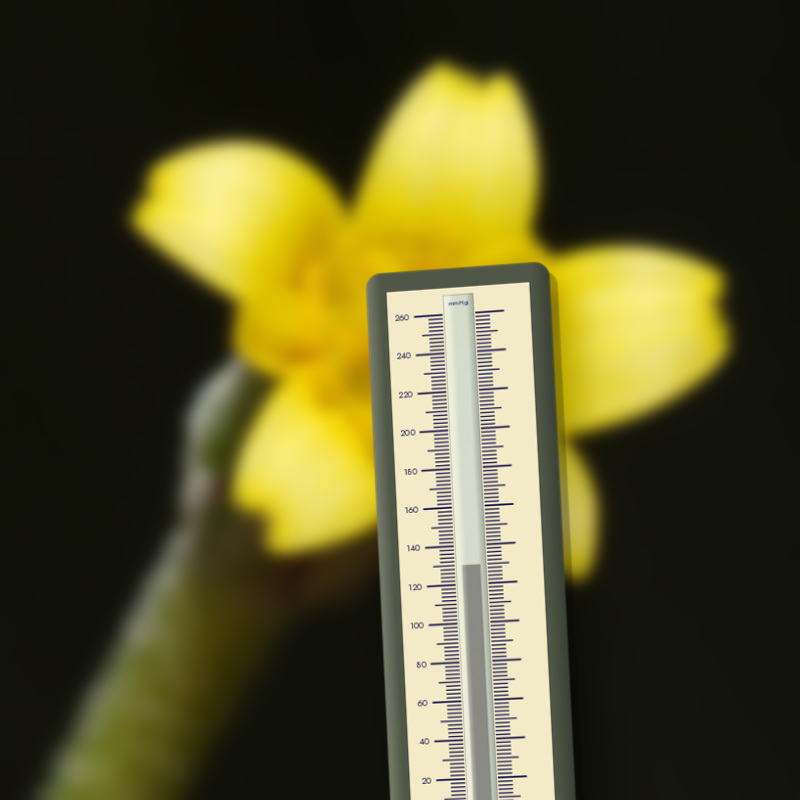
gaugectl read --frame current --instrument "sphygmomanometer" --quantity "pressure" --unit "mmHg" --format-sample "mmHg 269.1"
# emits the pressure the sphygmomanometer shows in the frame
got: mmHg 130
